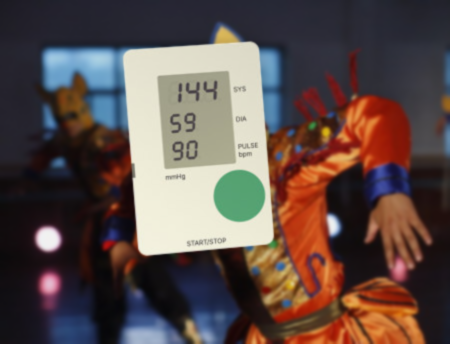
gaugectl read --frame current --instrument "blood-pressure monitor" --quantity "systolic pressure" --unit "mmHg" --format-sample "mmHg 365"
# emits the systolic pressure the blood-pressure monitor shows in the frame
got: mmHg 144
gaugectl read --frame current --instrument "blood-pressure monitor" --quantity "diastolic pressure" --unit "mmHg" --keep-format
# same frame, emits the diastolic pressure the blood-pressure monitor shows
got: mmHg 59
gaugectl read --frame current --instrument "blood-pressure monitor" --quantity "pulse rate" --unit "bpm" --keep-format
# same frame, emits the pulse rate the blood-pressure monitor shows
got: bpm 90
